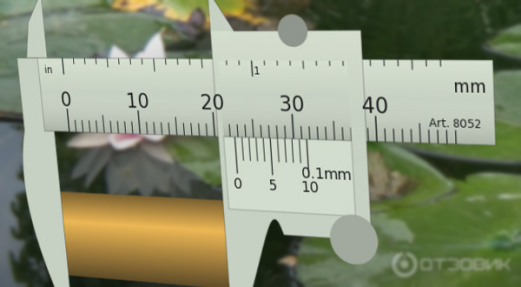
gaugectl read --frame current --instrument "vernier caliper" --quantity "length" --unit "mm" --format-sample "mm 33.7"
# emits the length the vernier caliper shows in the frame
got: mm 22.6
